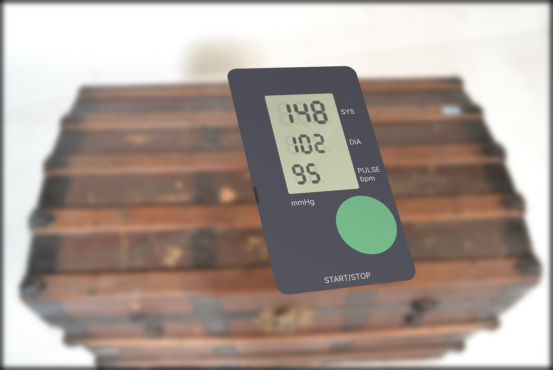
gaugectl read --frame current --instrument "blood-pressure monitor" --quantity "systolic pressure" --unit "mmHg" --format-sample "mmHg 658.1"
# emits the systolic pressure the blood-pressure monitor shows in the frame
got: mmHg 148
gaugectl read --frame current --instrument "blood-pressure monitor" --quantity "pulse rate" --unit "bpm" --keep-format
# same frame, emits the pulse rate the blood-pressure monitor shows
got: bpm 95
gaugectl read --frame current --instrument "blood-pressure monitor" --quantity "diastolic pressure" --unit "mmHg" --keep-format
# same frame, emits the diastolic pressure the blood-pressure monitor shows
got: mmHg 102
